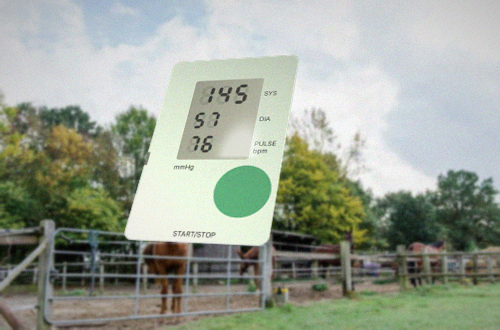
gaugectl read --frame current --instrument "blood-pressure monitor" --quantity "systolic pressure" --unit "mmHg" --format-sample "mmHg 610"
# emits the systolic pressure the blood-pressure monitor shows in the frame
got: mmHg 145
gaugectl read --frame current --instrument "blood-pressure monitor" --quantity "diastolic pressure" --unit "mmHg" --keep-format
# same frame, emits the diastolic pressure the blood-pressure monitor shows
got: mmHg 57
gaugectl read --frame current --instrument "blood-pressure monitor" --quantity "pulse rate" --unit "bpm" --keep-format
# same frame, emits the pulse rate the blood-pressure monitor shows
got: bpm 76
